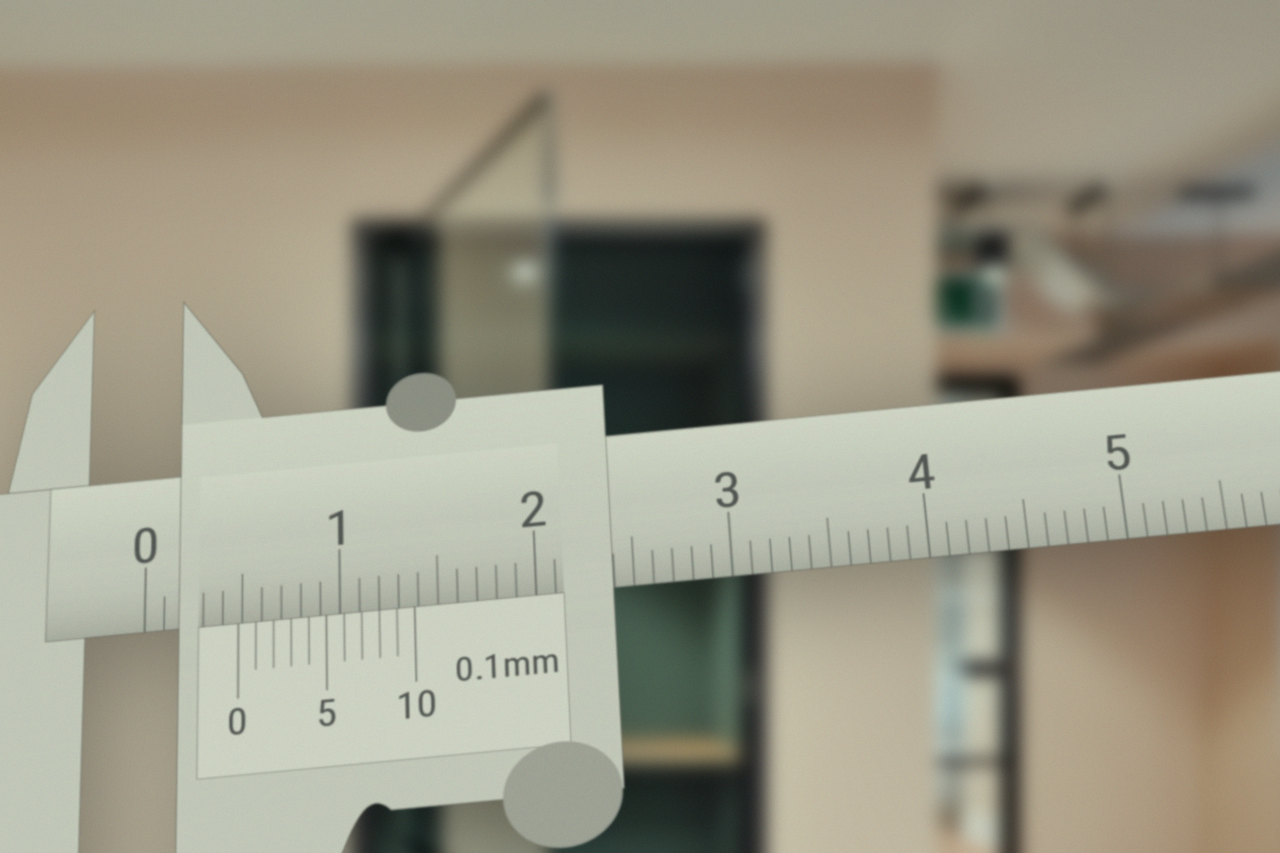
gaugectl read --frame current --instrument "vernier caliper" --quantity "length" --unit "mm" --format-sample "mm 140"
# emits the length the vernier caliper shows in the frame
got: mm 4.8
